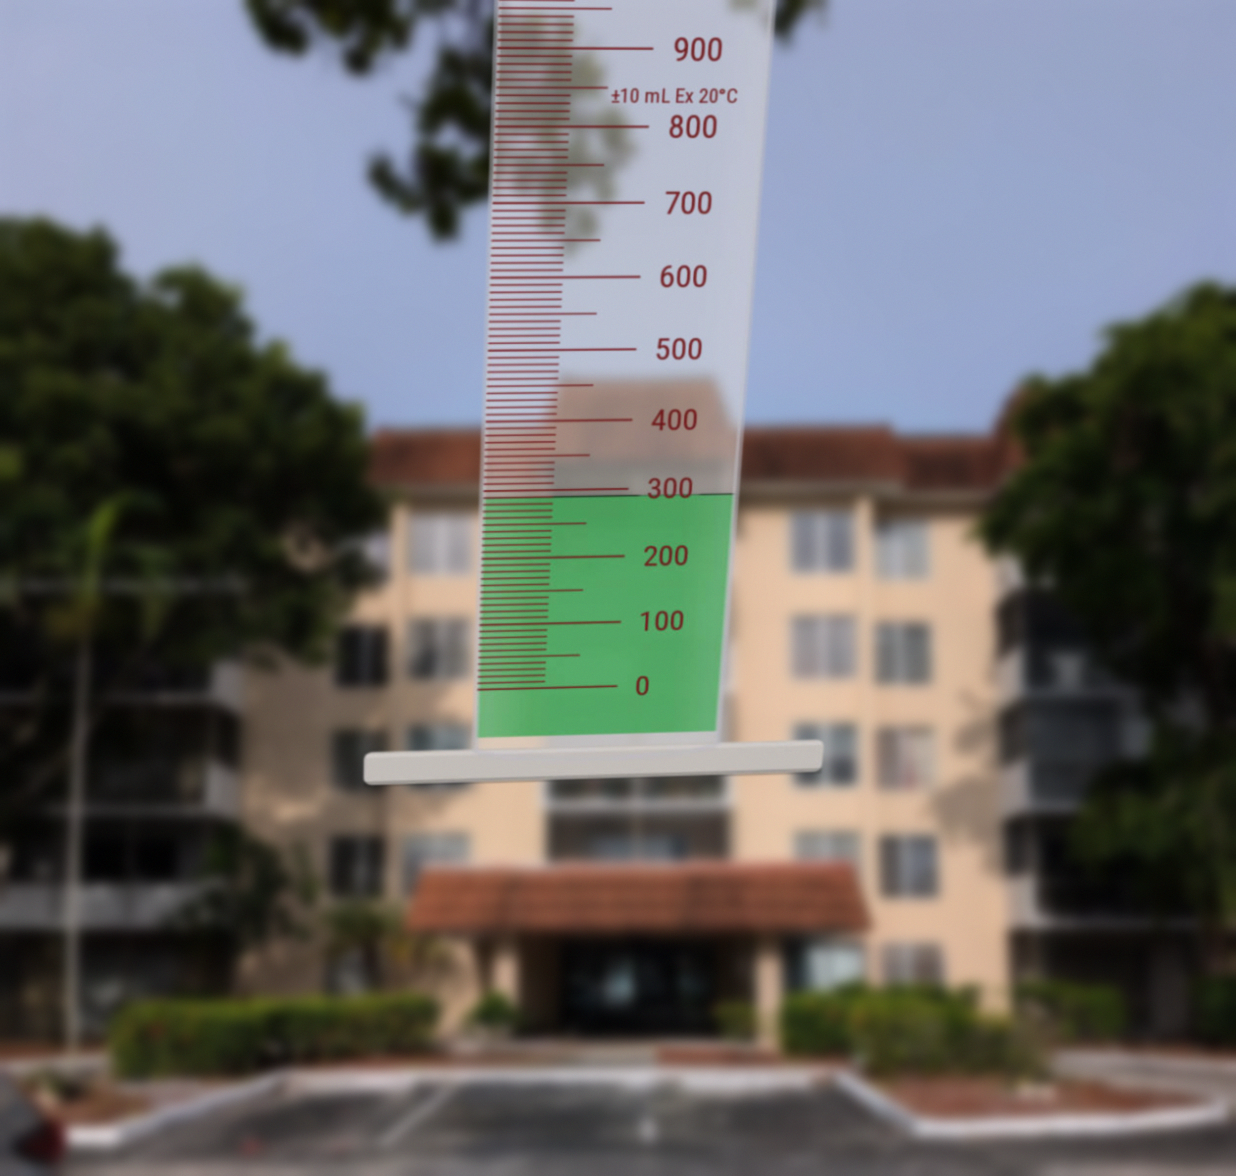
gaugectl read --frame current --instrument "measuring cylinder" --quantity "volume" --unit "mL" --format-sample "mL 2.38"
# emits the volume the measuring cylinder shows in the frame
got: mL 290
